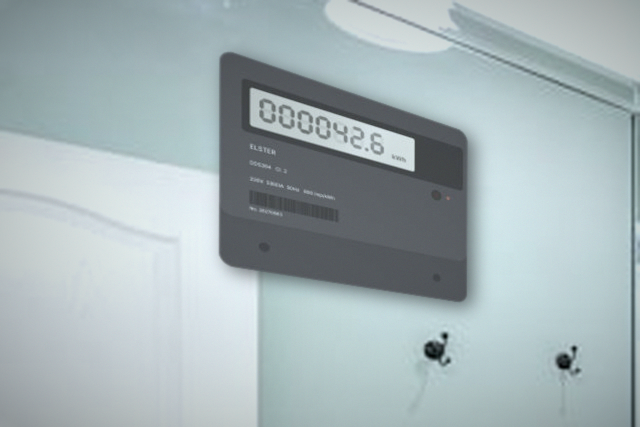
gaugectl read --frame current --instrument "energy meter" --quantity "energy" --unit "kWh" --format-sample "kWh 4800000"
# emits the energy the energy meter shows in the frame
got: kWh 42.6
